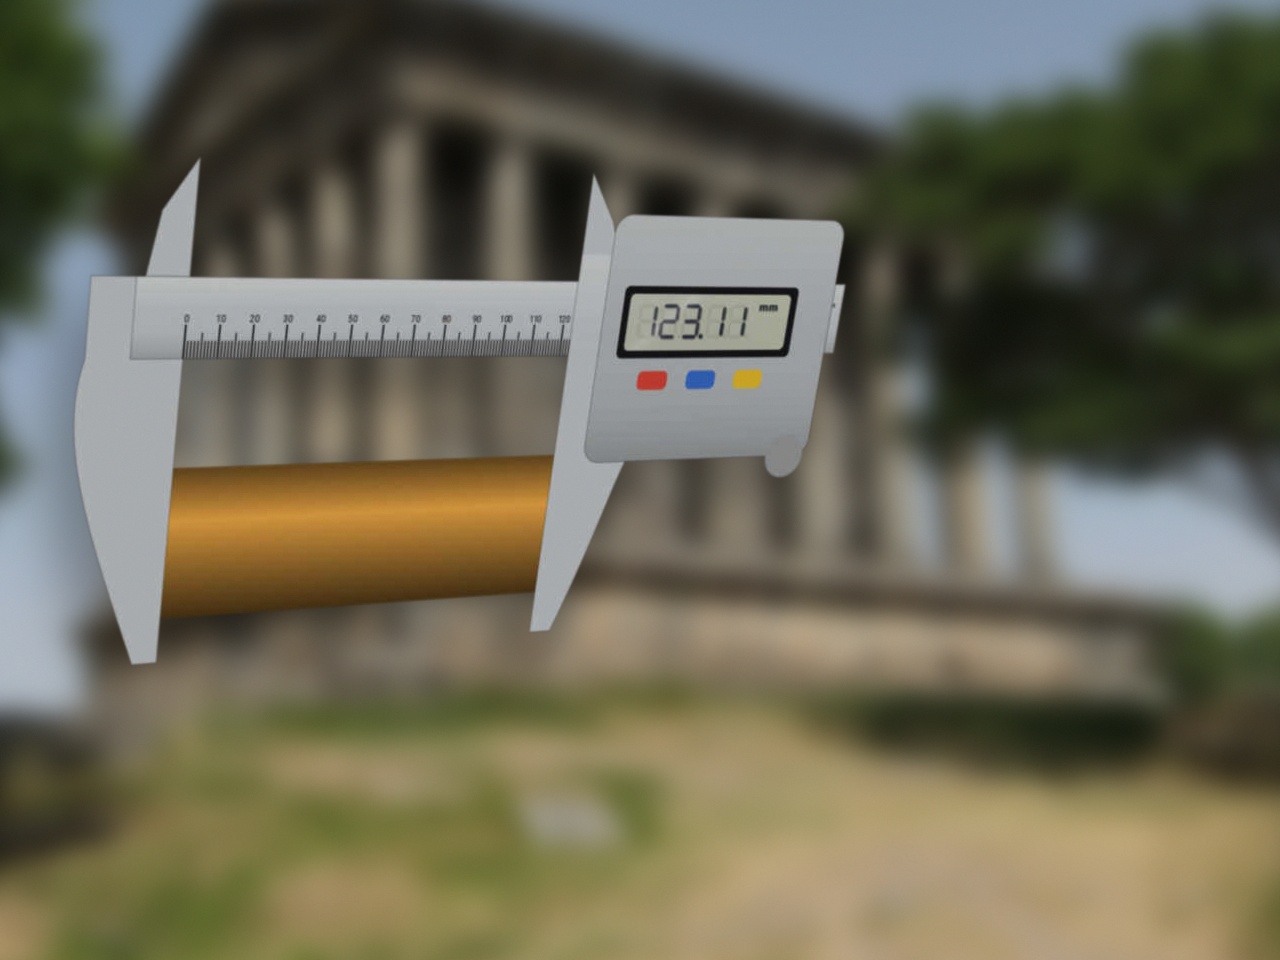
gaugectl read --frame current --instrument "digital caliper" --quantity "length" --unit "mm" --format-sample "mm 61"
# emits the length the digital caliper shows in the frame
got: mm 123.11
